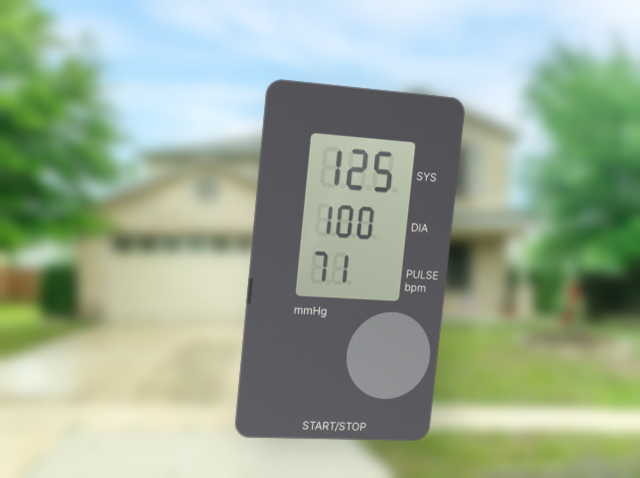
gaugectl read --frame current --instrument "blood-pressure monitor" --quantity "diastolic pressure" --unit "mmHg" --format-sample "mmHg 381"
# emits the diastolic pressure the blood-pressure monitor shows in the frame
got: mmHg 100
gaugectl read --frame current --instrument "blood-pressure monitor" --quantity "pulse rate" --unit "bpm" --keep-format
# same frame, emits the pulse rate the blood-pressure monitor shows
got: bpm 71
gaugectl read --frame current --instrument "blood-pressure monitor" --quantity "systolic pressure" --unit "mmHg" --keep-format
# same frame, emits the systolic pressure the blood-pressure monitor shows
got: mmHg 125
